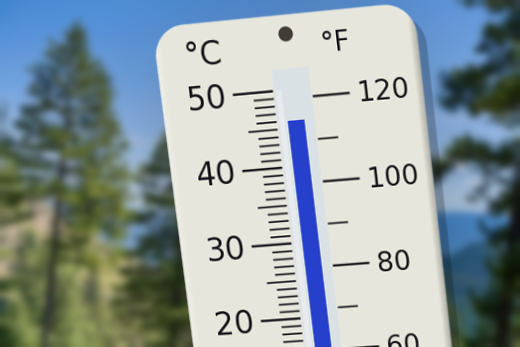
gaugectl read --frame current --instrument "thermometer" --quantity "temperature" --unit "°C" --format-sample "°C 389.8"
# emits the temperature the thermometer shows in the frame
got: °C 46
